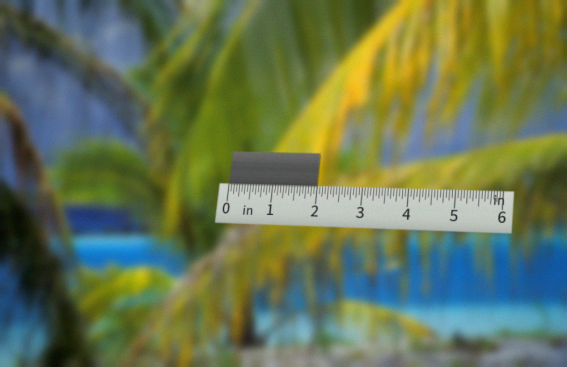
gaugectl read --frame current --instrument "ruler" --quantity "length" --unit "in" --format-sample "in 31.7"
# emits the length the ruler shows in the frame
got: in 2
